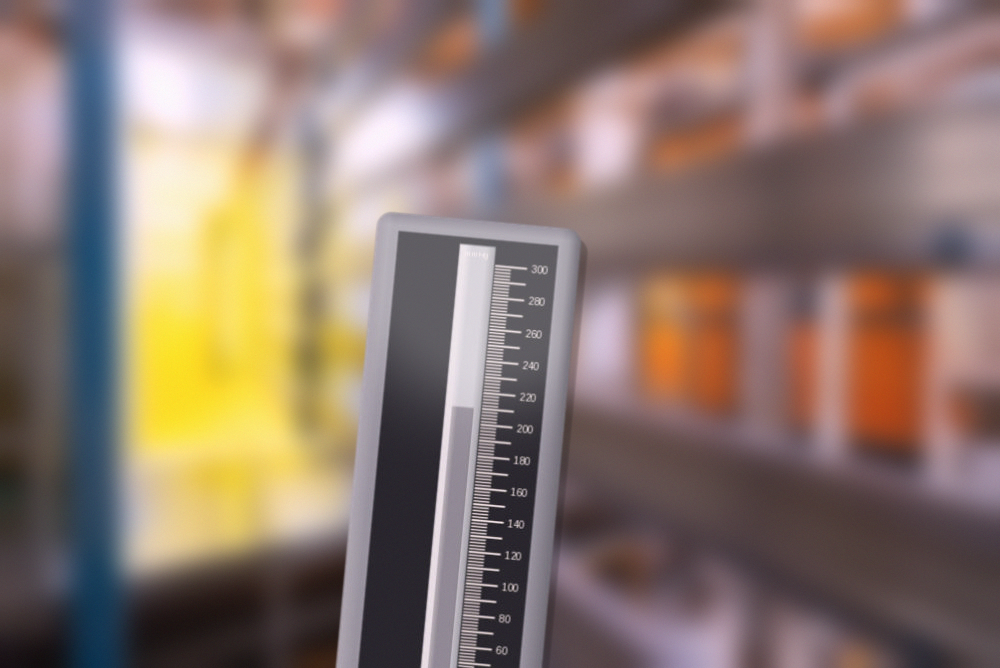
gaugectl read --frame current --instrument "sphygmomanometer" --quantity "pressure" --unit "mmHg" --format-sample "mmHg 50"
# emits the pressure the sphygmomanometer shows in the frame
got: mmHg 210
